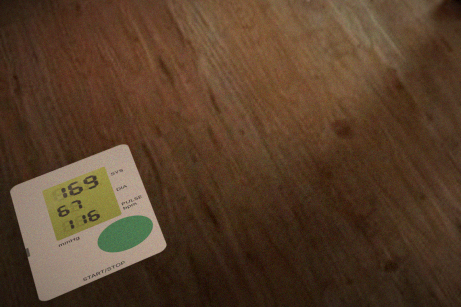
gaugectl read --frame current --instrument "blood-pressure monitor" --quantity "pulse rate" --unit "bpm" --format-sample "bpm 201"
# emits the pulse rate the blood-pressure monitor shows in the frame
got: bpm 116
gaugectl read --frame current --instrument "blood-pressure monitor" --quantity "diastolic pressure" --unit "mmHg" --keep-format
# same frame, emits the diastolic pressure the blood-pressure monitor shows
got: mmHg 67
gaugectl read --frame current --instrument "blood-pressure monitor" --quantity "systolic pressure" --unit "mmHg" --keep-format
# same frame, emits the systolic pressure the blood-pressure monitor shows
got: mmHg 169
